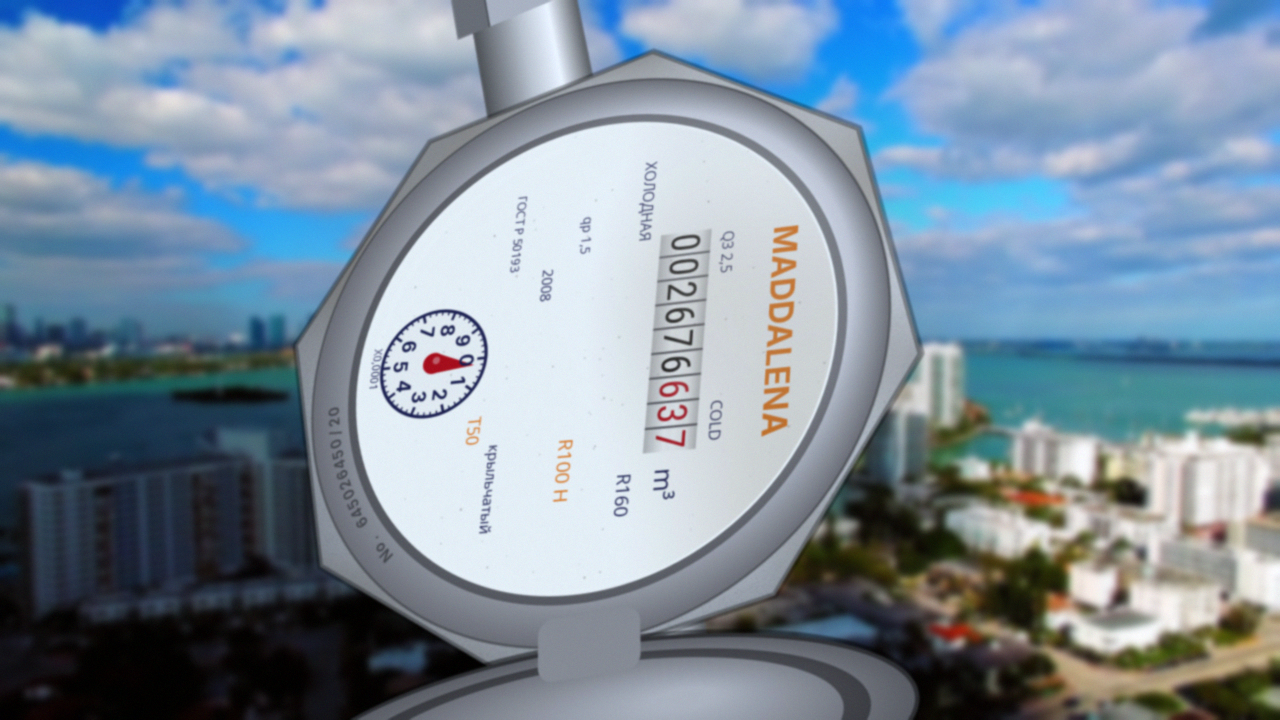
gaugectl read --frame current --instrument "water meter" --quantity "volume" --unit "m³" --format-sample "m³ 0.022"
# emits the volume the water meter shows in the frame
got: m³ 2676.6370
